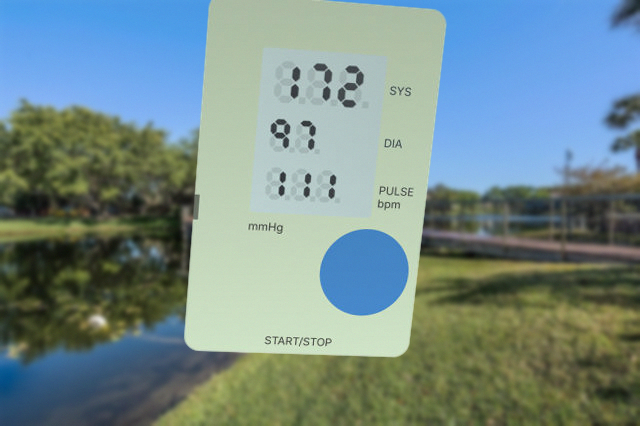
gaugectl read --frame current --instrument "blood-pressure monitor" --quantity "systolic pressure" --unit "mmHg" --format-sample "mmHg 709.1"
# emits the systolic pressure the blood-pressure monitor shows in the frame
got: mmHg 172
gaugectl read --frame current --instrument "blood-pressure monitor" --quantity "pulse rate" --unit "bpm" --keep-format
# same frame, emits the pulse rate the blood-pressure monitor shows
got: bpm 111
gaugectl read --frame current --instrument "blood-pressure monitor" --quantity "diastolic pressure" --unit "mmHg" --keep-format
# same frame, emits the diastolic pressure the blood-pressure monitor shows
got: mmHg 97
